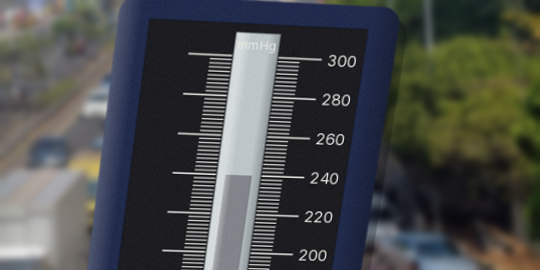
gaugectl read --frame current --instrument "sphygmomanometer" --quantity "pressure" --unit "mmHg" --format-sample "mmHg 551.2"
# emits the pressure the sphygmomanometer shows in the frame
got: mmHg 240
